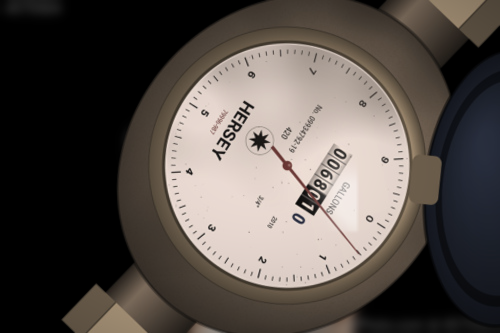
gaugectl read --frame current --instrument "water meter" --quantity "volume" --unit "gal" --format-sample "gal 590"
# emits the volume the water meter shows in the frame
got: gal 68010.5
